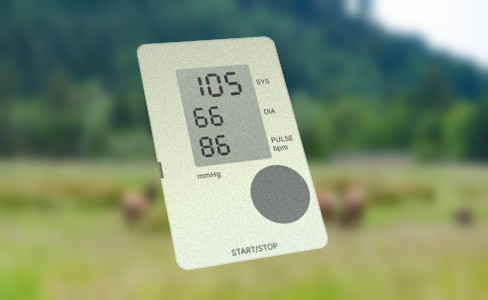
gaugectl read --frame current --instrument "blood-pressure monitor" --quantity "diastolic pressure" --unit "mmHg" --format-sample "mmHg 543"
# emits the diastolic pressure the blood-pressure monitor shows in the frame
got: mmHg 66
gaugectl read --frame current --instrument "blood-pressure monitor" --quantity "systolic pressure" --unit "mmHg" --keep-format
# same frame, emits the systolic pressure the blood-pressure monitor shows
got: mmHg 105
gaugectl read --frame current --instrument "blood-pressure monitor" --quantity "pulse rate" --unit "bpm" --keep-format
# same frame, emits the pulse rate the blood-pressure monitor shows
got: bpm 86
